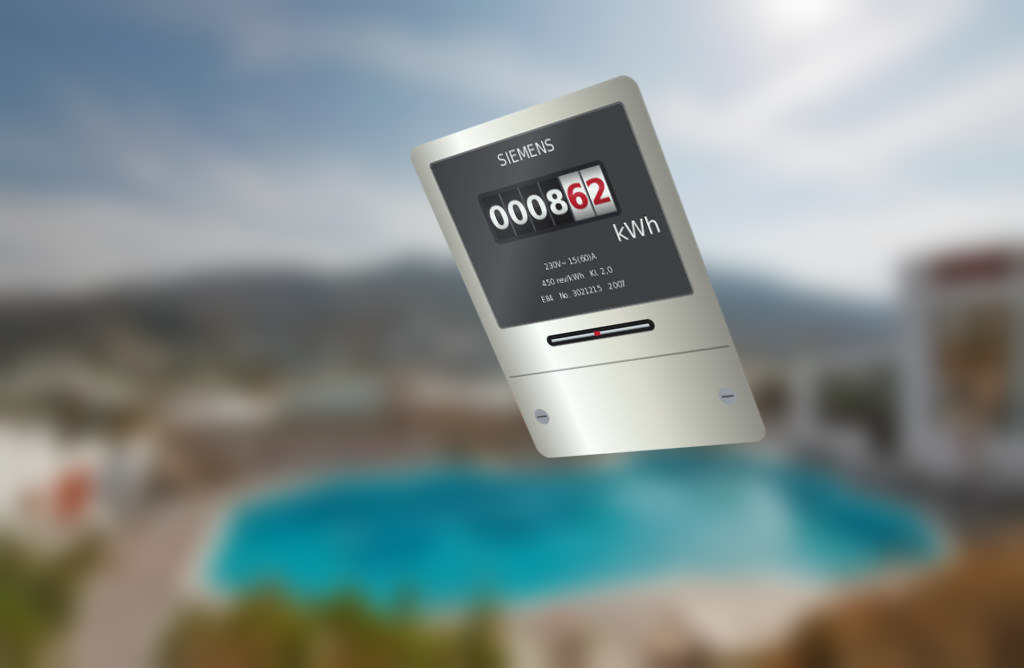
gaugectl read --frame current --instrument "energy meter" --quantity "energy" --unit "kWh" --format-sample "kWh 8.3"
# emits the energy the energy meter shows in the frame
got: kWh 8.62
